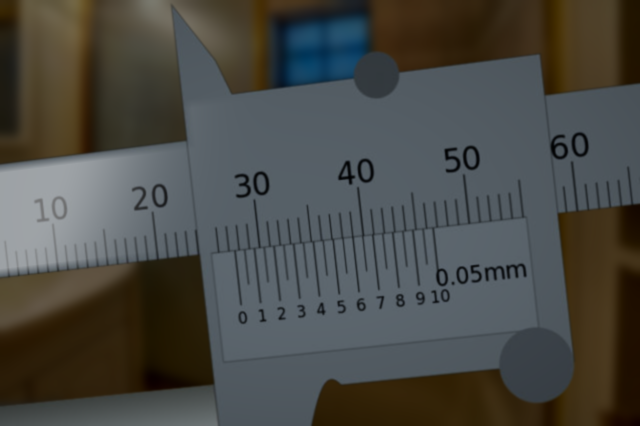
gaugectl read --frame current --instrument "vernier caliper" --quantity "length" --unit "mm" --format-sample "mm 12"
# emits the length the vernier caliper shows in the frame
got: mm 27.6
